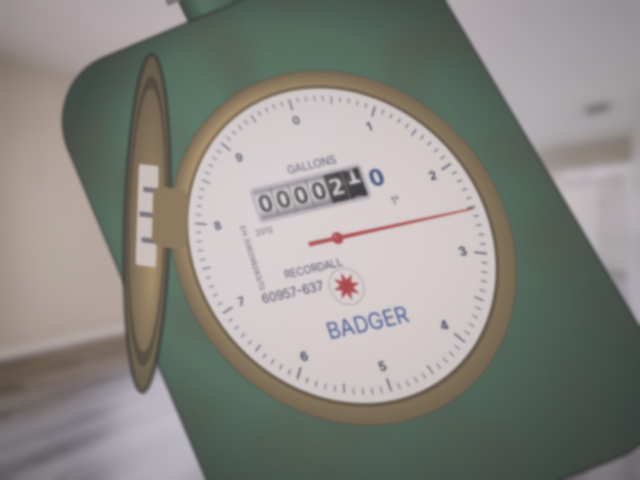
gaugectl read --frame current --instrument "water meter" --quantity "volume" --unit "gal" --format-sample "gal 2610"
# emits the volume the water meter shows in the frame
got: gal 212.5
